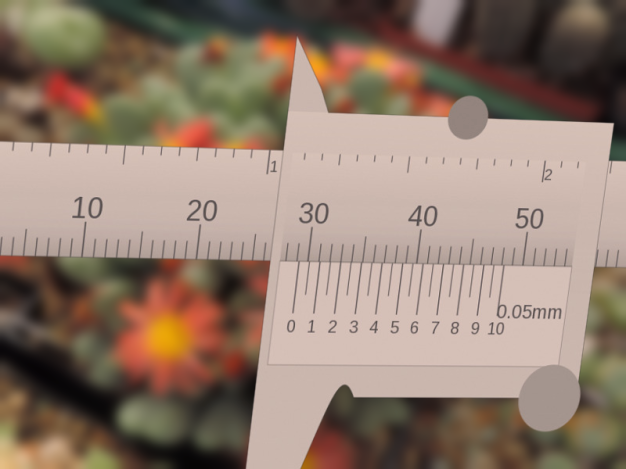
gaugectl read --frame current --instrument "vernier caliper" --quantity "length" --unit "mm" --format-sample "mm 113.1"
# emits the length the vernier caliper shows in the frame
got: mm 29.2
